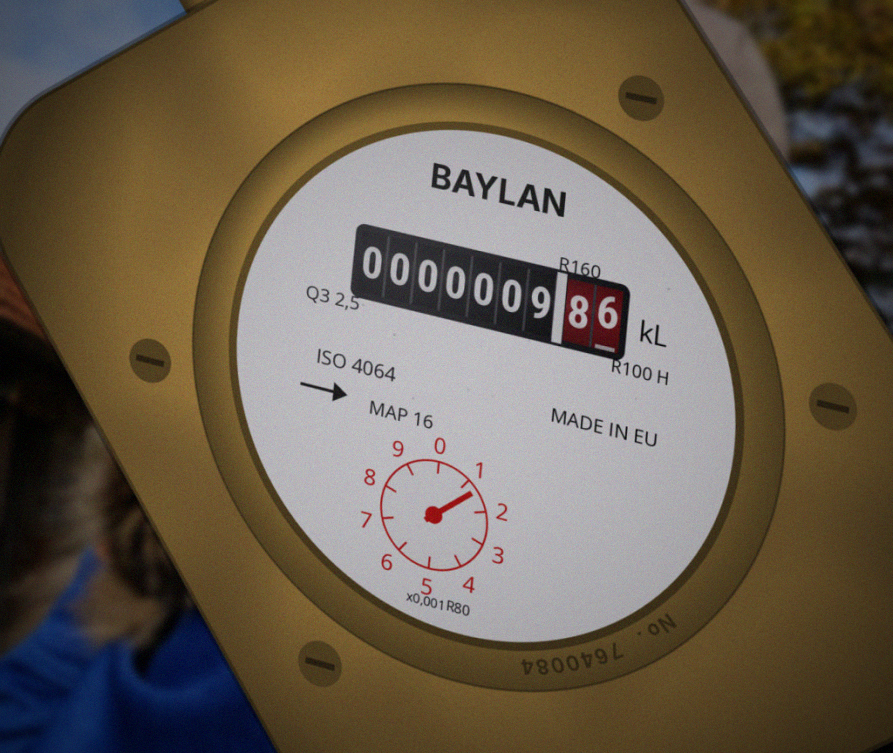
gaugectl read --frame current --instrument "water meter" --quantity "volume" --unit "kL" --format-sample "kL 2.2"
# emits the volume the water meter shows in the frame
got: kL 9.861
